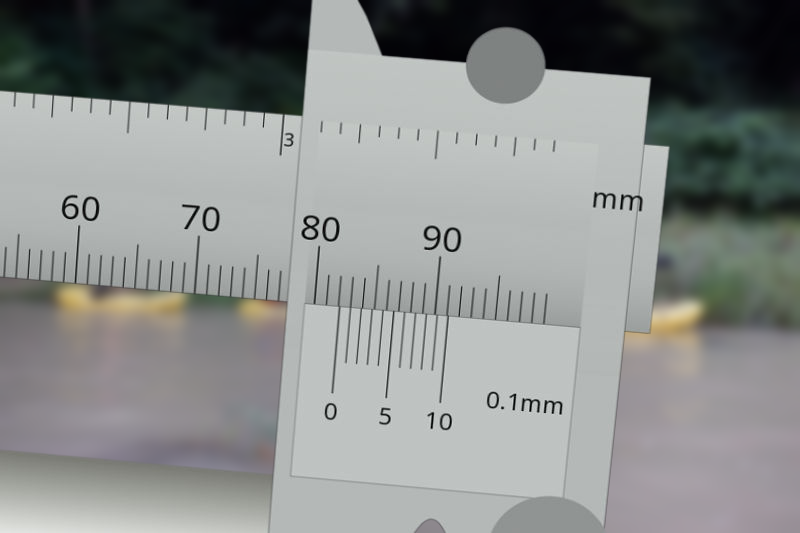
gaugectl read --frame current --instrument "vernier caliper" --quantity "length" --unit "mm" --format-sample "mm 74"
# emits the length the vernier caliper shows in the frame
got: mm 82.1
